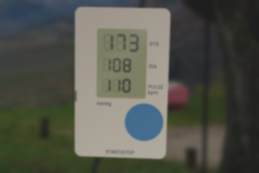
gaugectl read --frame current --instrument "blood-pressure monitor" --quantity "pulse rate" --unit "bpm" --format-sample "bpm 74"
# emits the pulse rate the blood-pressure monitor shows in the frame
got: bpm 110
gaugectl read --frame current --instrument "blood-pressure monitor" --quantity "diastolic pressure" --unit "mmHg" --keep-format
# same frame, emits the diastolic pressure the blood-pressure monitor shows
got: mmHg 108
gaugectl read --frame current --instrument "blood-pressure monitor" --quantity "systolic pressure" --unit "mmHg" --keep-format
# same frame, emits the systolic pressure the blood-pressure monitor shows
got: mmHg 173
